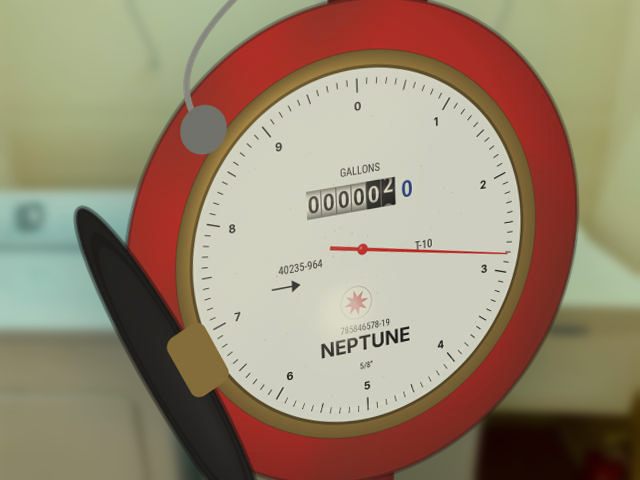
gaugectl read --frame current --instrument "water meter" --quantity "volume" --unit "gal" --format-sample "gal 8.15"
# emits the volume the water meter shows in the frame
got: gal 22.8
